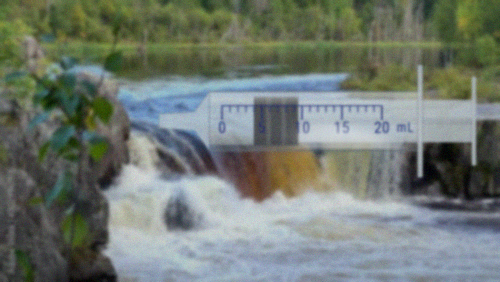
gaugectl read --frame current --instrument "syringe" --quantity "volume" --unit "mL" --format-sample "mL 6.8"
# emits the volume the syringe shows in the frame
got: mL 4
